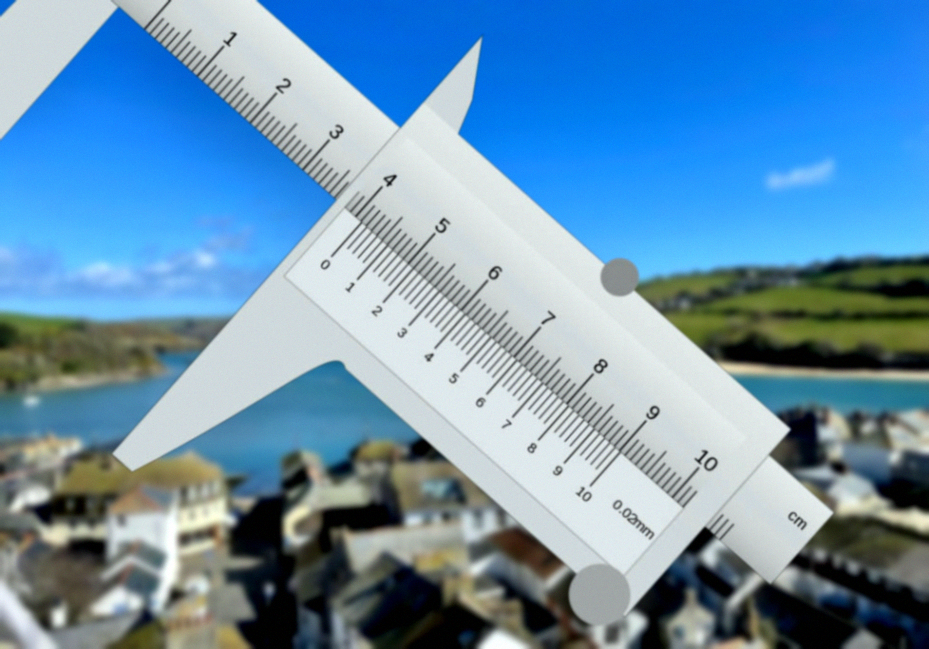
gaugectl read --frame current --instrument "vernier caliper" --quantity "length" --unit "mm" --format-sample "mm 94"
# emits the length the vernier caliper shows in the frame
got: mm 41.2
